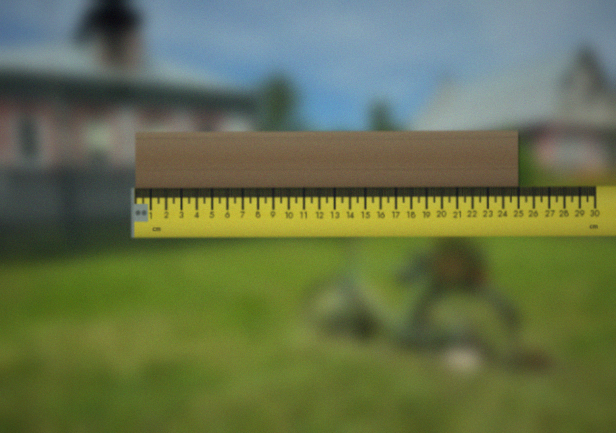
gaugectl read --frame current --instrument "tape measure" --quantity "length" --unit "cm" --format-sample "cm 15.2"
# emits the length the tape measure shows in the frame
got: cm 25
